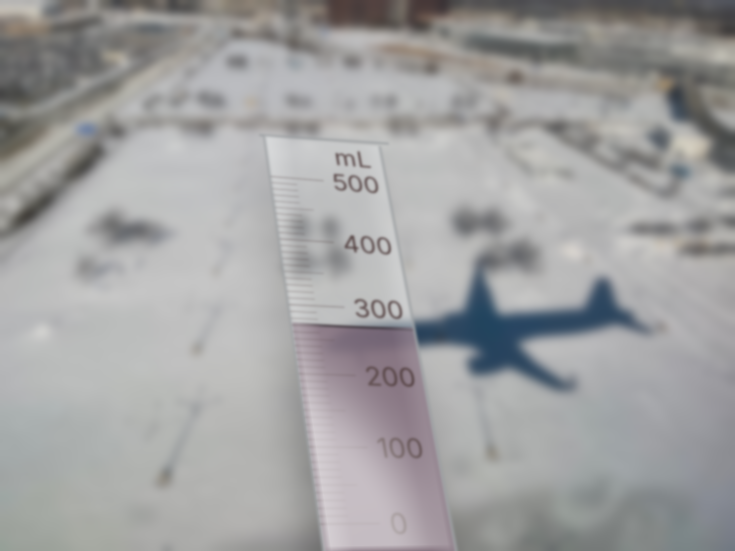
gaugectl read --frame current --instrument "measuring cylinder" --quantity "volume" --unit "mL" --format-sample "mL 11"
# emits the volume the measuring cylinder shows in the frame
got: mL 270
